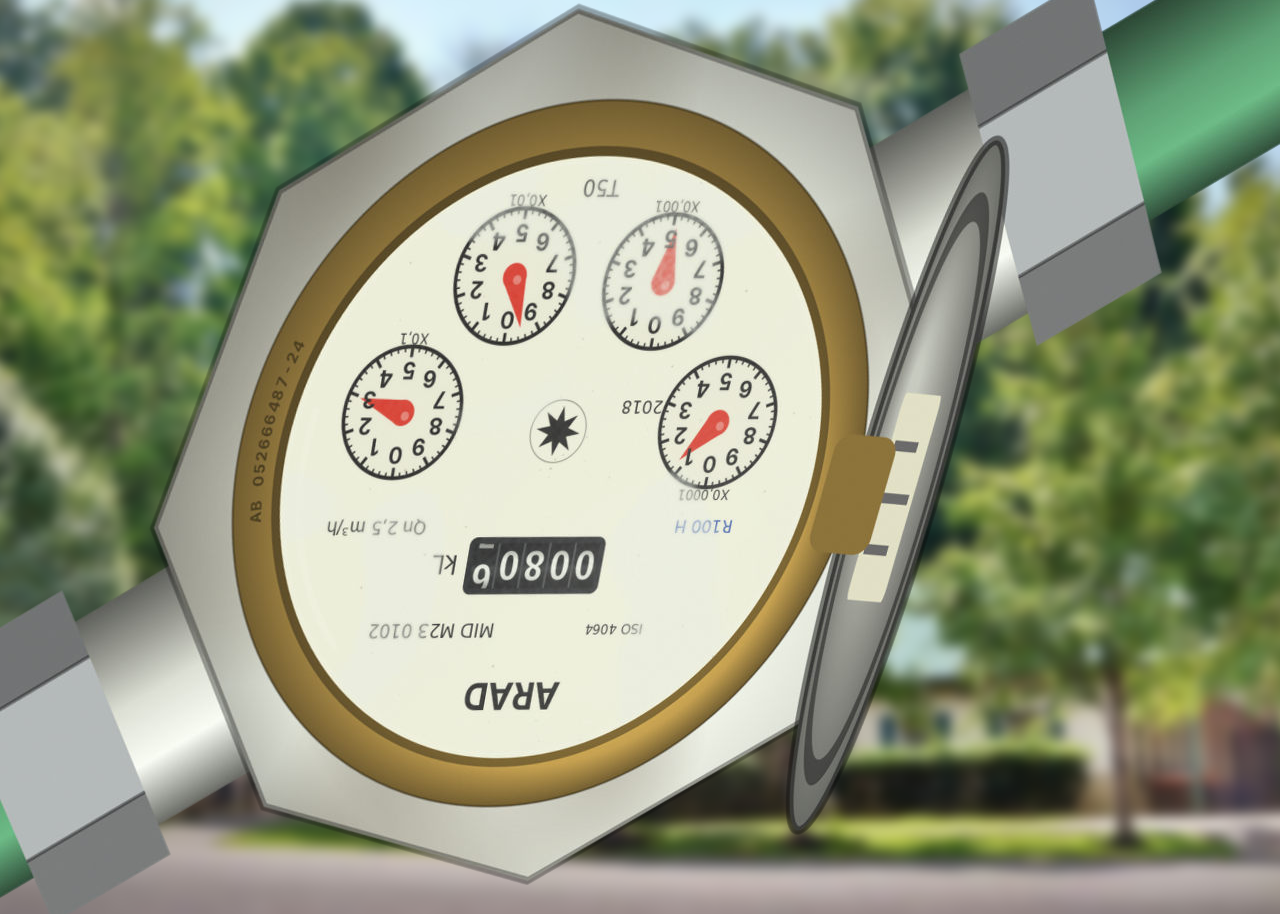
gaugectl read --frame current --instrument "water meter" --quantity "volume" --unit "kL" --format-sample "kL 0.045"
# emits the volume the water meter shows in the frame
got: kL 806.2951
